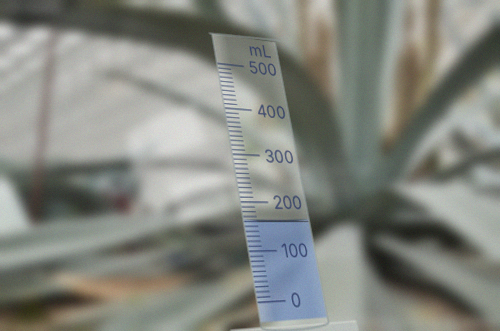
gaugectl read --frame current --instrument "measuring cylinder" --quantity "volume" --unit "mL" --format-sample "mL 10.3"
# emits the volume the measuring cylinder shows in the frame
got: mL 160
